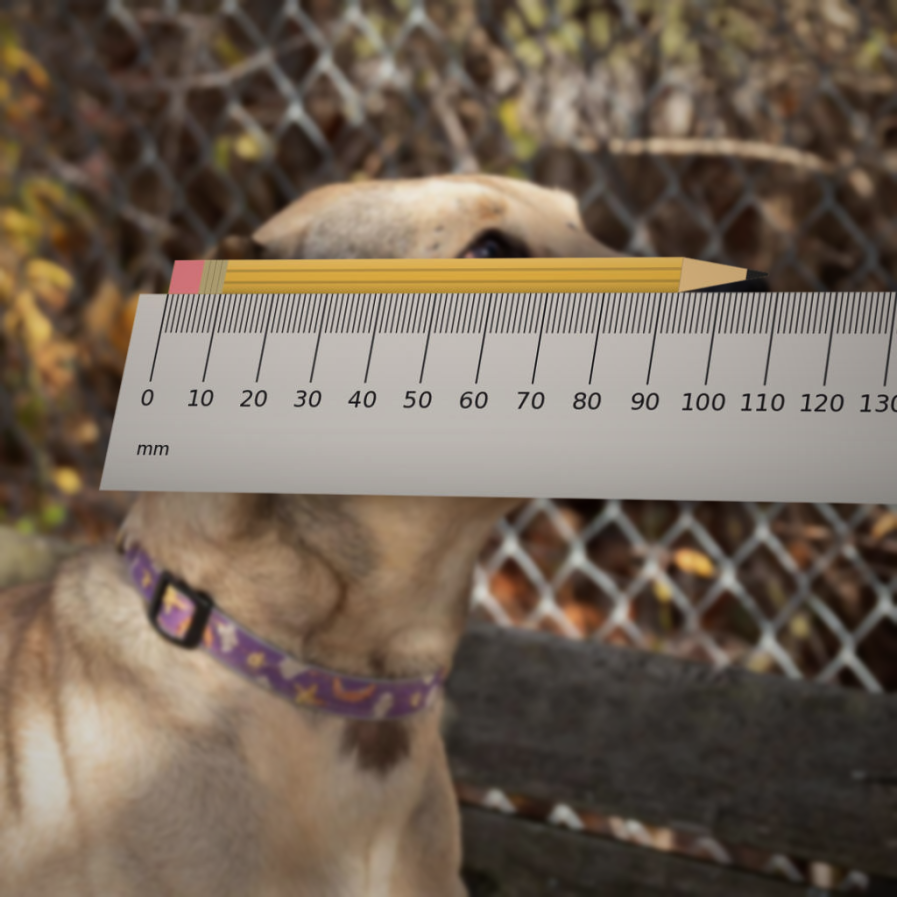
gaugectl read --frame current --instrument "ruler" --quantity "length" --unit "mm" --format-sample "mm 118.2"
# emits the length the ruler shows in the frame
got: mm 108
